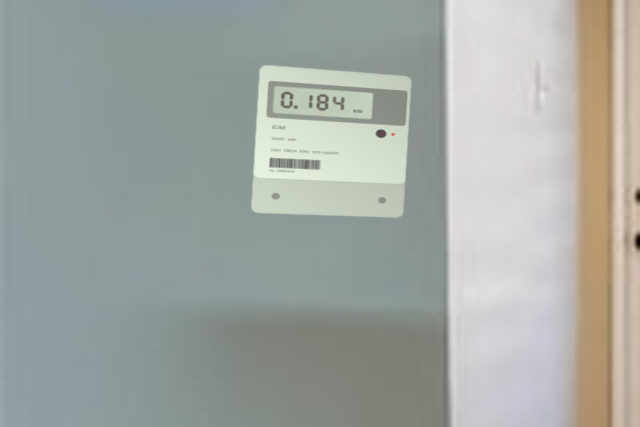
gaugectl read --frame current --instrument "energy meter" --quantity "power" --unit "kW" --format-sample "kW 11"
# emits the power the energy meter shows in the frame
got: kW 0.184
